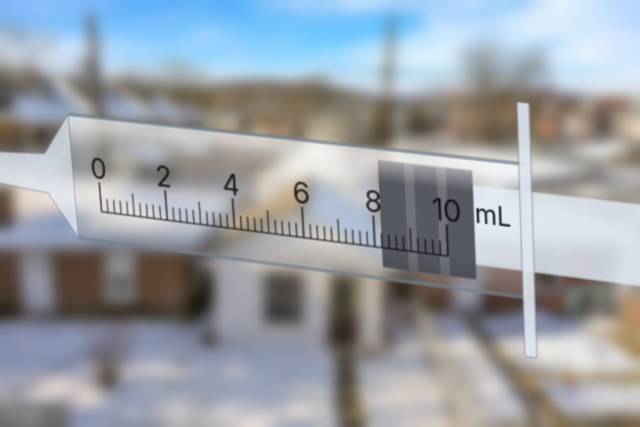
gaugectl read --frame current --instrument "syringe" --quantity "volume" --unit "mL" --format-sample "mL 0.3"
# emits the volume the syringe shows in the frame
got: mL 8.2
